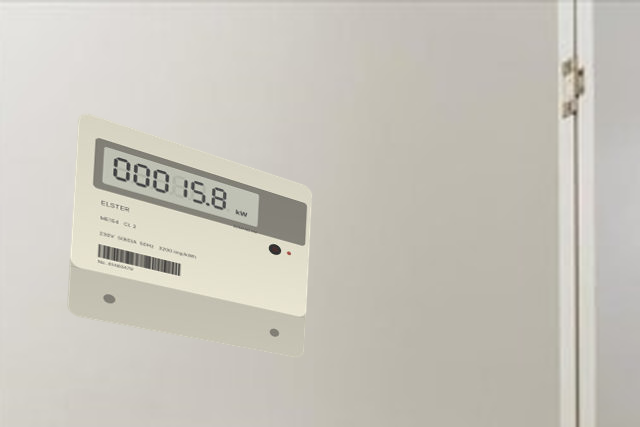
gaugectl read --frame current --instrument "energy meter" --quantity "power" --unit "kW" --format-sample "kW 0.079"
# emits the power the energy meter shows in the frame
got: kW 15.8
